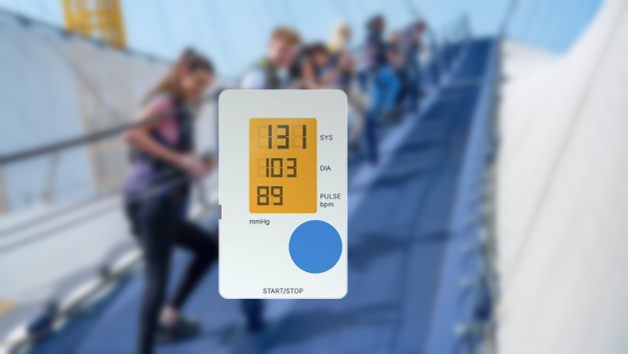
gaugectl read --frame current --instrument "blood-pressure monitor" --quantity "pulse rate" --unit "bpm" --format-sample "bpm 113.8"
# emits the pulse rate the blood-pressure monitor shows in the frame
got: bpm 89
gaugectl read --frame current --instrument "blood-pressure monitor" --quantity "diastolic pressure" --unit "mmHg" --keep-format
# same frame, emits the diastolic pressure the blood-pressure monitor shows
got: mmHg 103
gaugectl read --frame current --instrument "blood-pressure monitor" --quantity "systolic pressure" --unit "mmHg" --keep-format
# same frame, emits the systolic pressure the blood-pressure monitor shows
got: mmHg 131
